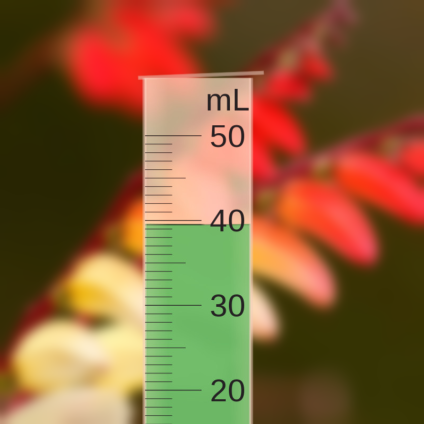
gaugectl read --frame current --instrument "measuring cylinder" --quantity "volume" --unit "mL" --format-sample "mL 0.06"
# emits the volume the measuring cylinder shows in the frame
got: mL 39.5
